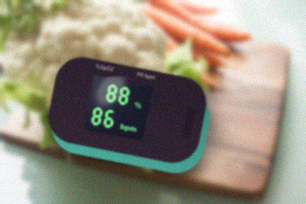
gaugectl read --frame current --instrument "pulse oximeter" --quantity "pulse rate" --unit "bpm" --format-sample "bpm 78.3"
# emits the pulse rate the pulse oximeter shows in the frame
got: bpm 86
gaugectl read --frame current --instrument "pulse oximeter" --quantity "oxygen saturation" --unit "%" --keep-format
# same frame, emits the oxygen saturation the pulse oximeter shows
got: % 88
